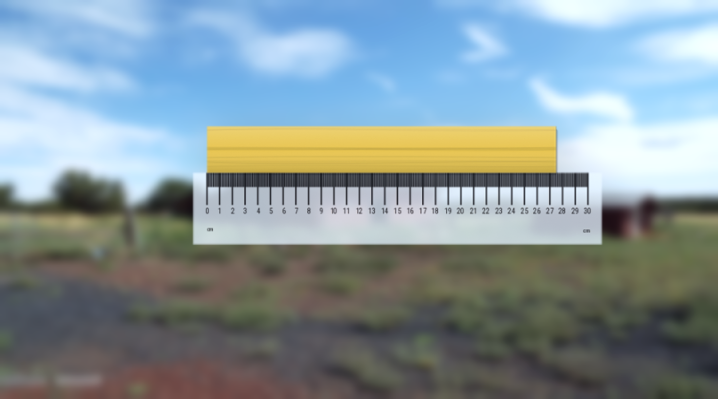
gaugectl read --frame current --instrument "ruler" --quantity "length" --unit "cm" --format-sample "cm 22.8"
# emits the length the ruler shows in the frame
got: cm 27.5
